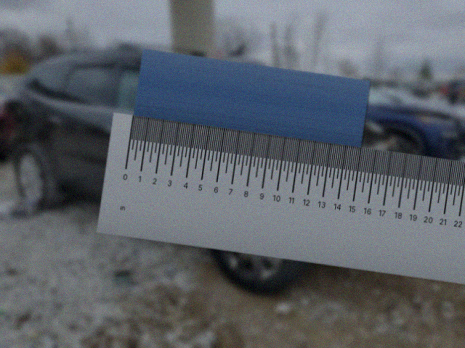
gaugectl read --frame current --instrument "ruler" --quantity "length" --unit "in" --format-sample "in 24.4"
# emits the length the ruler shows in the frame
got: in 15
